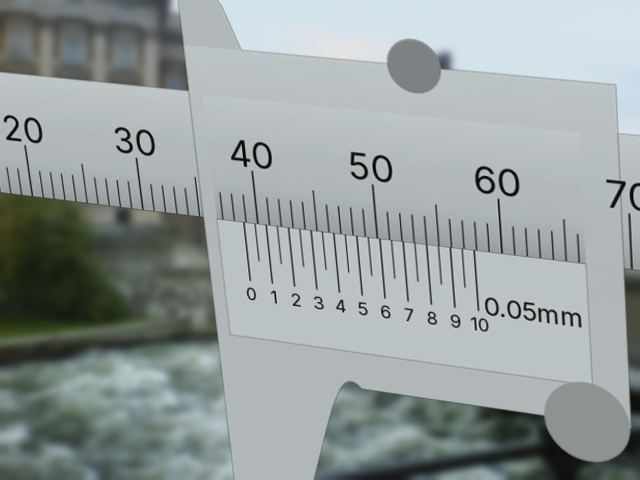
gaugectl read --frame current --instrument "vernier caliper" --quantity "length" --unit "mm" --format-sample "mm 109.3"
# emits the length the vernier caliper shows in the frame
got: mm 38.8
